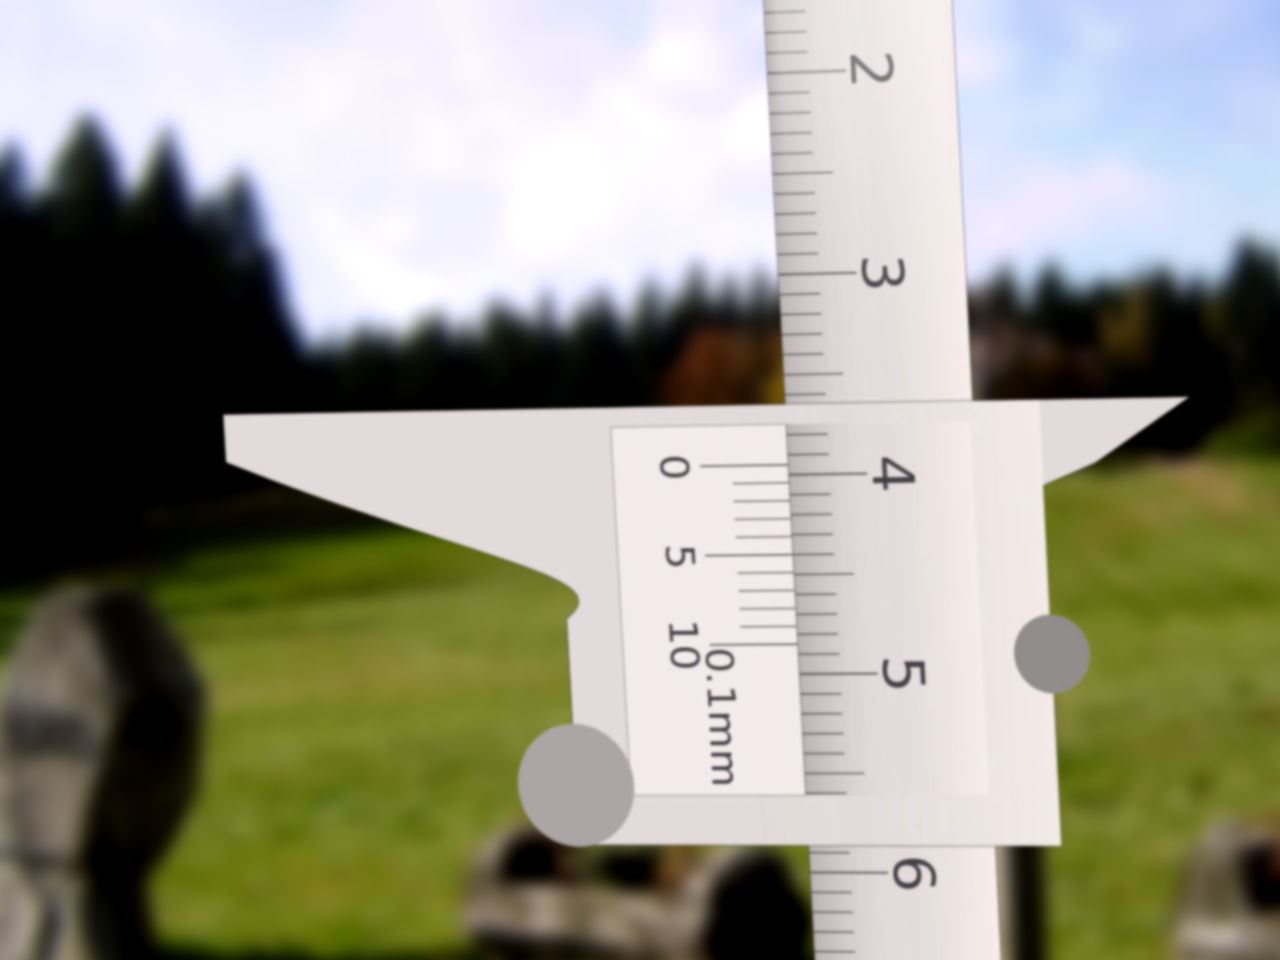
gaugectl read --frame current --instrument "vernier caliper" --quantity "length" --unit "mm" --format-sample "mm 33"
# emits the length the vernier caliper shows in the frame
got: mm 39.5
